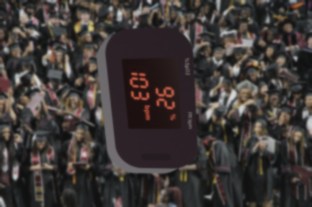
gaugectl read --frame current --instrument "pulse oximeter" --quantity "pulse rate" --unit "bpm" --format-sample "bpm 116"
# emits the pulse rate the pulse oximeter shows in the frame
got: bpm 103
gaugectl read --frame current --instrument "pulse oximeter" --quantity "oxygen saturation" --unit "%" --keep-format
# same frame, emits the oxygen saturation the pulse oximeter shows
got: % 92
